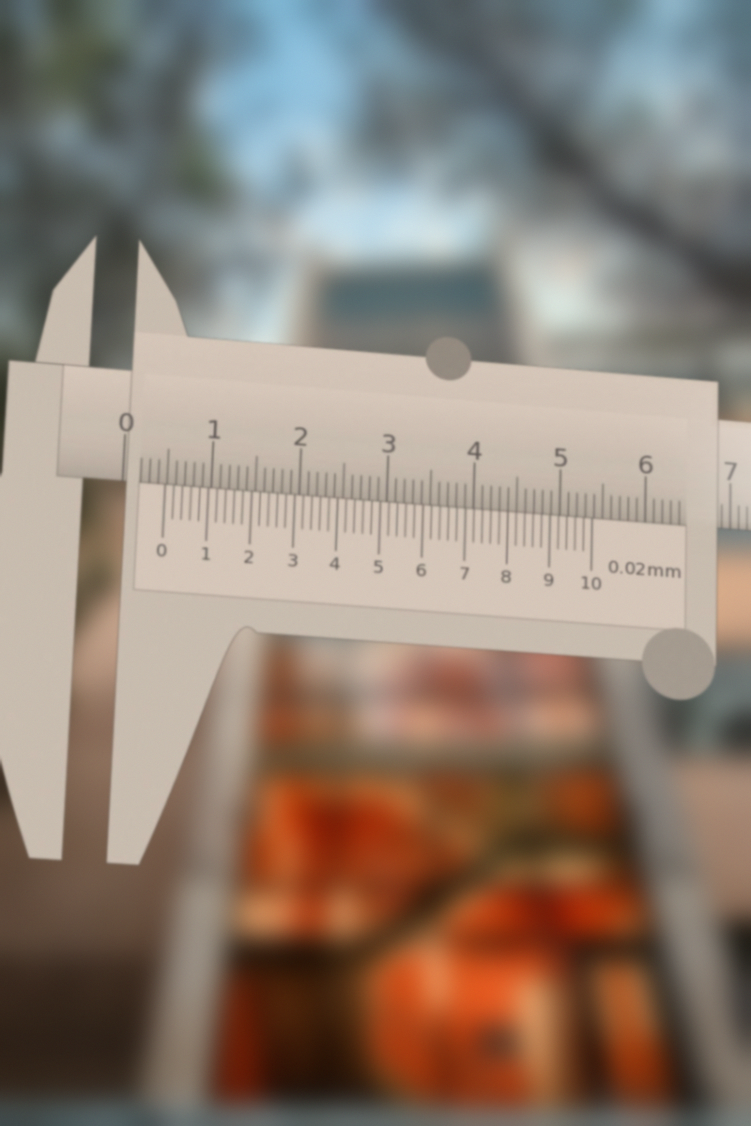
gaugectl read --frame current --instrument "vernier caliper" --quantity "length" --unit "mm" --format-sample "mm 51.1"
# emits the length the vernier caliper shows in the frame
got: mm 4.8
